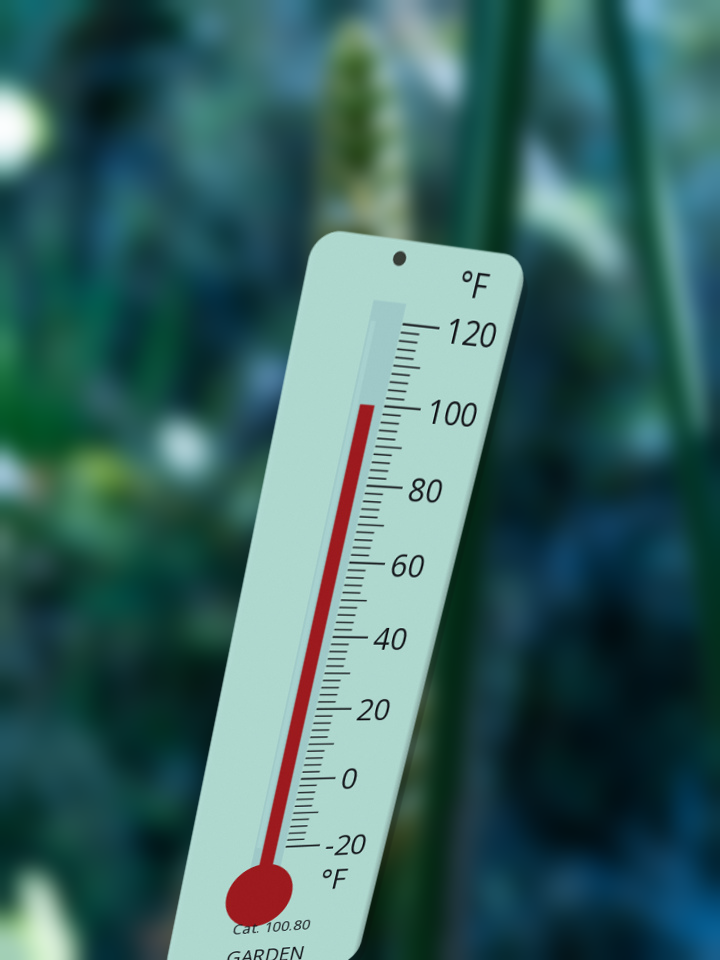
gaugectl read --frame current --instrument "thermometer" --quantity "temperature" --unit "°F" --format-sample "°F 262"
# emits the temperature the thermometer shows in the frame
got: °F 100
